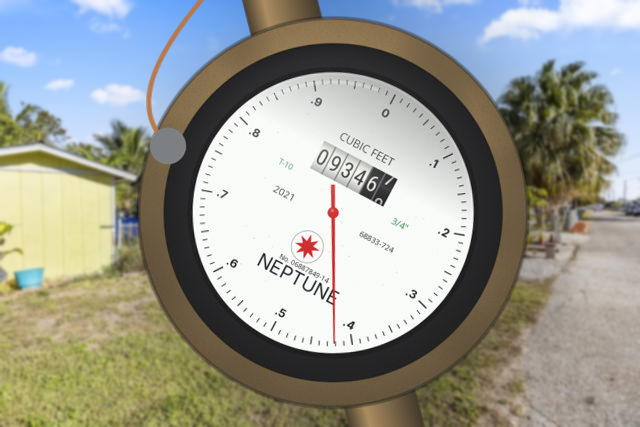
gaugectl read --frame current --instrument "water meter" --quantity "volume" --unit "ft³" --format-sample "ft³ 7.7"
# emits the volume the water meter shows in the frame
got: ft³ 93467.42
